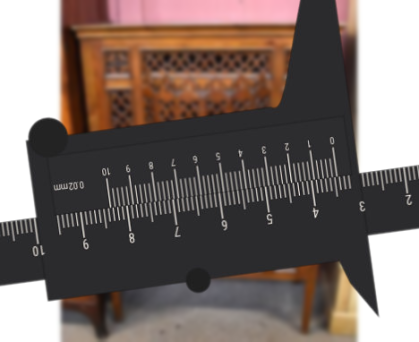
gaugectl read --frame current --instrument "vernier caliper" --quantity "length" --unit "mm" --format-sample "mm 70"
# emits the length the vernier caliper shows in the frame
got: mm 34.5
